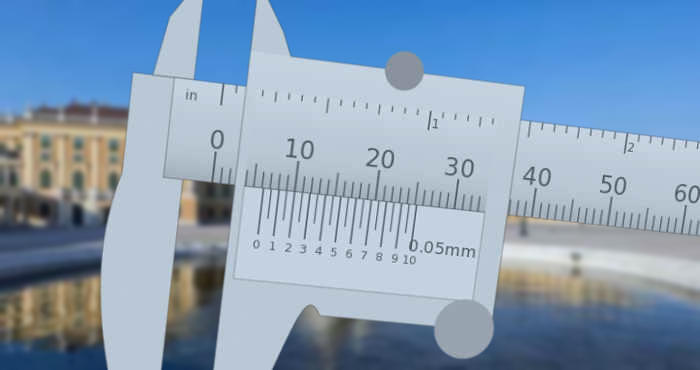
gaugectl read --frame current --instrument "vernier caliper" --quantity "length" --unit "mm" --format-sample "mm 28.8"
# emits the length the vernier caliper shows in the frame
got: mm 6.2
